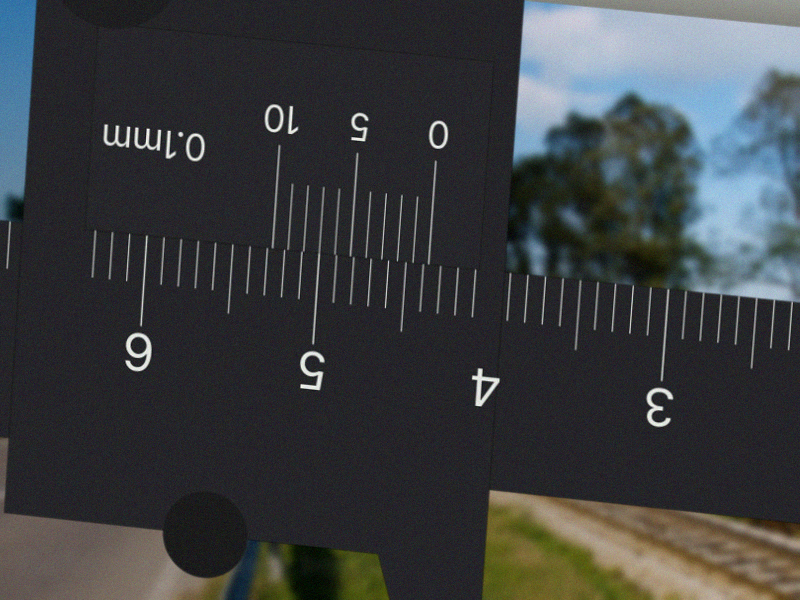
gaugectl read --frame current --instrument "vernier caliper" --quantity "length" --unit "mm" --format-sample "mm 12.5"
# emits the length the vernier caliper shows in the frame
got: mm 43.7
